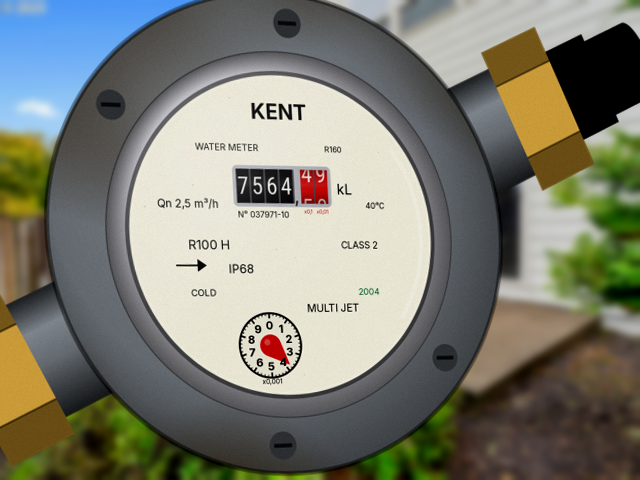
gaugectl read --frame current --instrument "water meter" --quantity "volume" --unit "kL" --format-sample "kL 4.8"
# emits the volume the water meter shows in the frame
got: kL 7564.493
